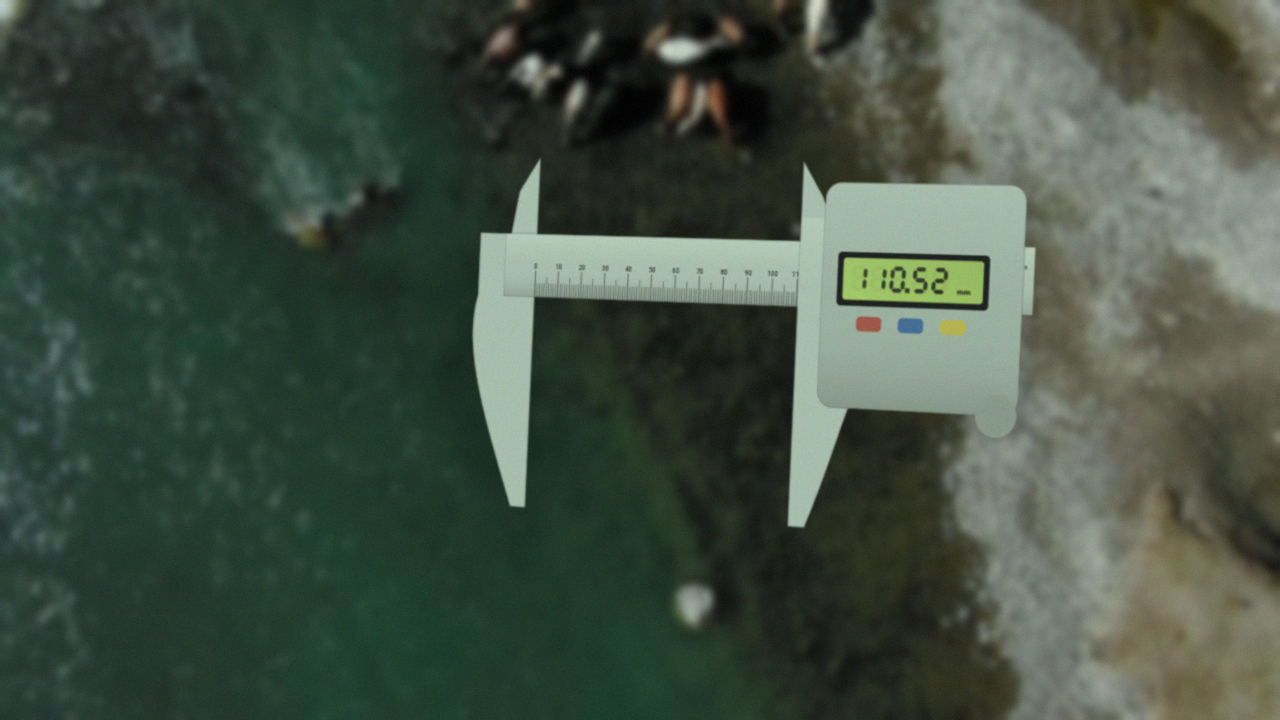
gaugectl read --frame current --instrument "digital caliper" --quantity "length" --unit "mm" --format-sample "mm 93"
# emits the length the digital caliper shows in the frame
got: mm 110.52
